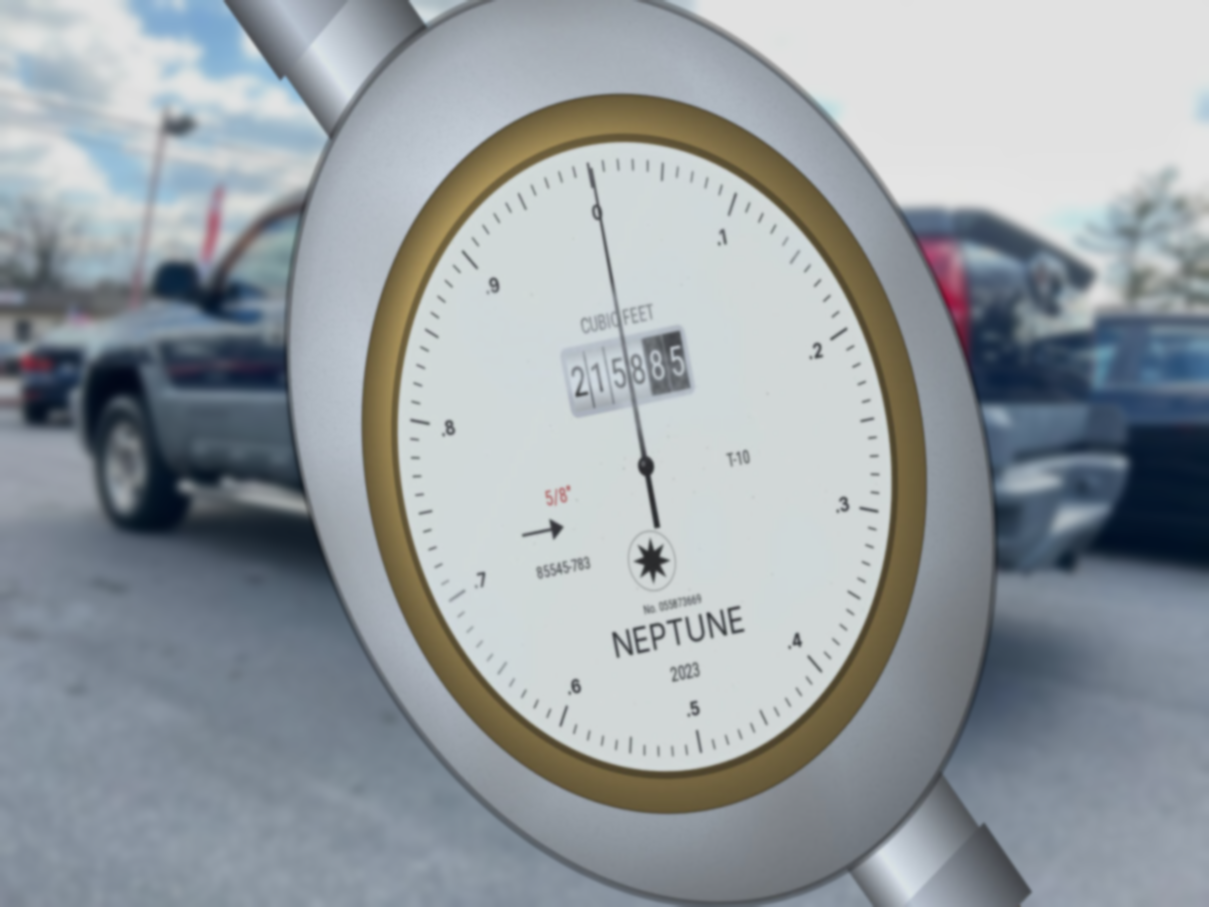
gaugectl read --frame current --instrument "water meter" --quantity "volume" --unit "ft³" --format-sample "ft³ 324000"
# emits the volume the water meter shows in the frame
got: ft³ 215885.00
